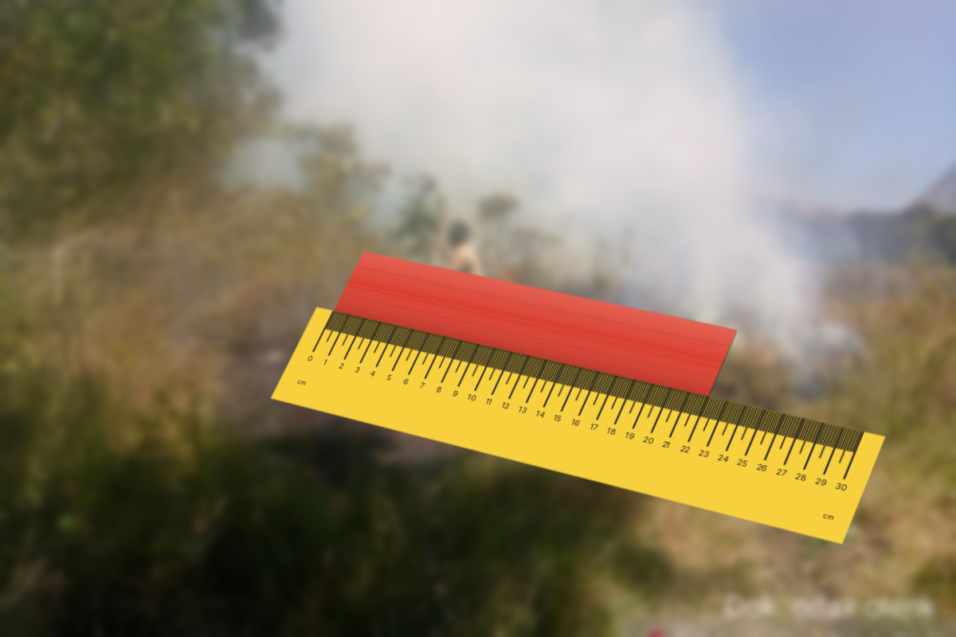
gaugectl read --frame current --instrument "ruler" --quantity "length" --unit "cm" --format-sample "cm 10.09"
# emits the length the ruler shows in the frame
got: cm 22
